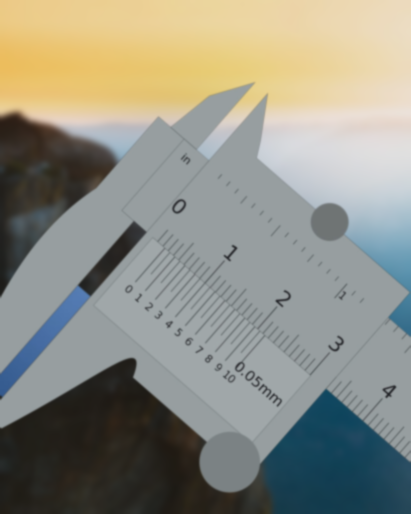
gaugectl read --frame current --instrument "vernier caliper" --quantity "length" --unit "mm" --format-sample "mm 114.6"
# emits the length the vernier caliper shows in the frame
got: mm 2.4
